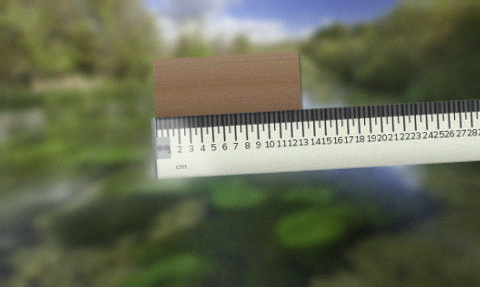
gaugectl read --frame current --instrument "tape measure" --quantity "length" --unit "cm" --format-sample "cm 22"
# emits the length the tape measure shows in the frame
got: cm 13
